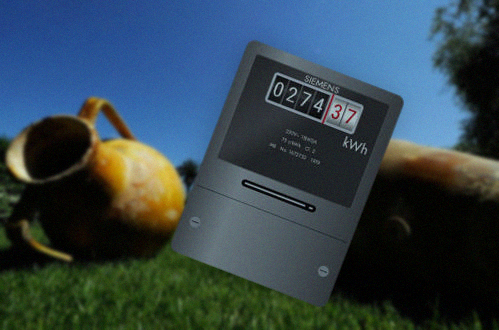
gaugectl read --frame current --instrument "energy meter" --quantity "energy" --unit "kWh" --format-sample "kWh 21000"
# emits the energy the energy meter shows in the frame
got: kWh 274.37
